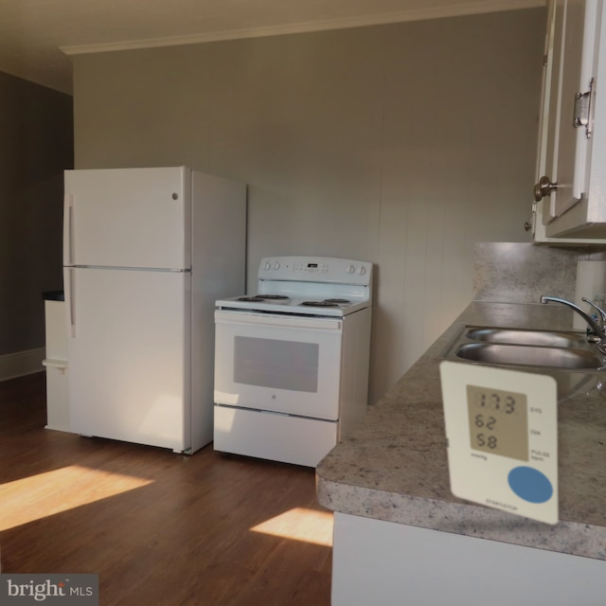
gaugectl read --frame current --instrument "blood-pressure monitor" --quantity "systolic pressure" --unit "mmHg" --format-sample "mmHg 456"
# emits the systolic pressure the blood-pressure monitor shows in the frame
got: mmHg 173
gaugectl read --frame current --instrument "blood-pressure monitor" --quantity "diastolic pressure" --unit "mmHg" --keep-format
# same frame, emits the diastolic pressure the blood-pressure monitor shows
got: mmHg 62
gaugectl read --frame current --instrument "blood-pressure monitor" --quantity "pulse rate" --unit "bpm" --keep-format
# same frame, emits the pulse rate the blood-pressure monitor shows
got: bpm 58
